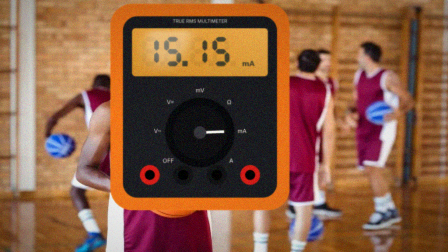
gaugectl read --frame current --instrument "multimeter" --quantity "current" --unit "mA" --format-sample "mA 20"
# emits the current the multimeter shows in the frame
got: mA 15.15
